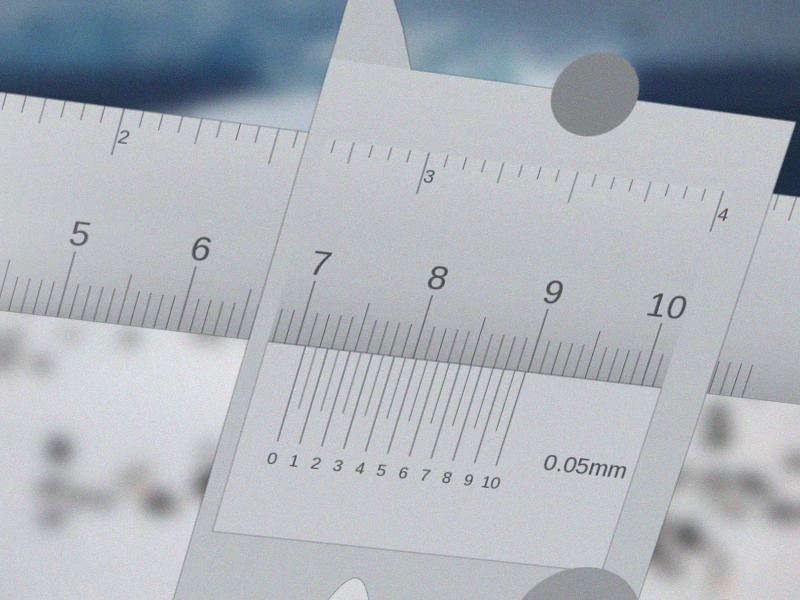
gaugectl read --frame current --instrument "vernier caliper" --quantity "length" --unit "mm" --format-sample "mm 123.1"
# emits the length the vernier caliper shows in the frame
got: mm 70.8
